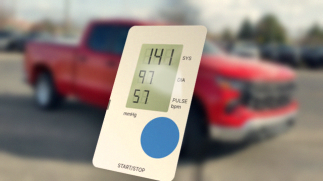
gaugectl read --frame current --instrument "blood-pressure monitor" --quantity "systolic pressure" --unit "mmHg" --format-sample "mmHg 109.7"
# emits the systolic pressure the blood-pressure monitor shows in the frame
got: mmHg 141
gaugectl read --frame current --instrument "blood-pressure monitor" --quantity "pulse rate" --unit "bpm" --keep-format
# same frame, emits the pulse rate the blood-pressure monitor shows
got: bpm 57
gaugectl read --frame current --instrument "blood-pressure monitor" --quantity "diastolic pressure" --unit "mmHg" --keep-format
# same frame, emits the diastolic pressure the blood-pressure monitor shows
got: mmHg 97
